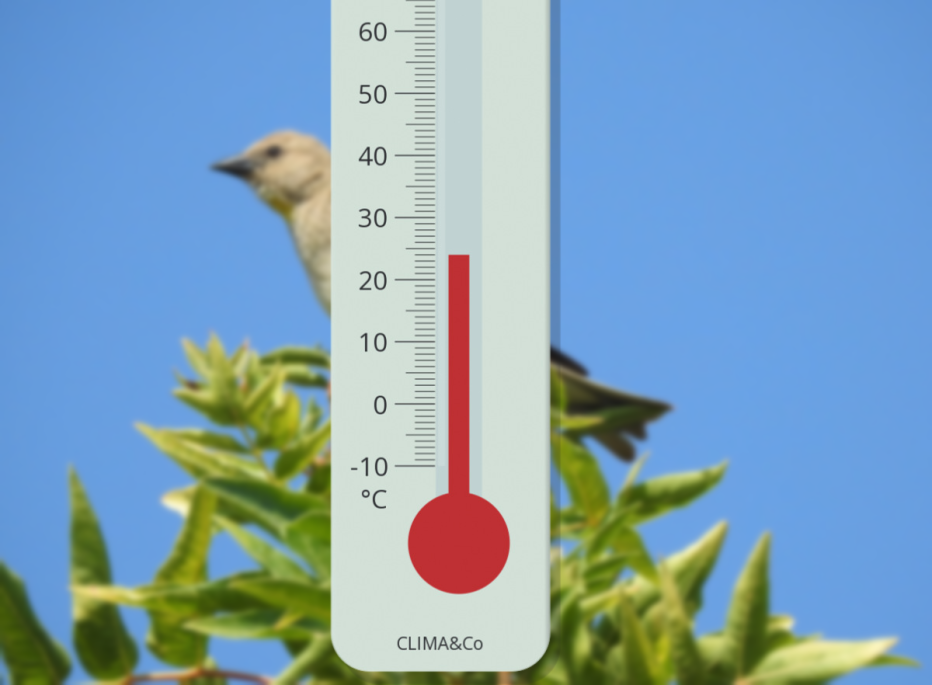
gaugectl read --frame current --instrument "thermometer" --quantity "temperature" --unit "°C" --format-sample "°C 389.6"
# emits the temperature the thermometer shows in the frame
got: °C 24
